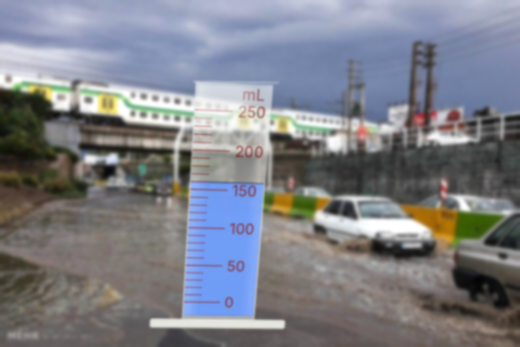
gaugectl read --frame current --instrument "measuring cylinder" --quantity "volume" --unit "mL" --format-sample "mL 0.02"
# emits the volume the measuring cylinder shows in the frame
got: mL 160
